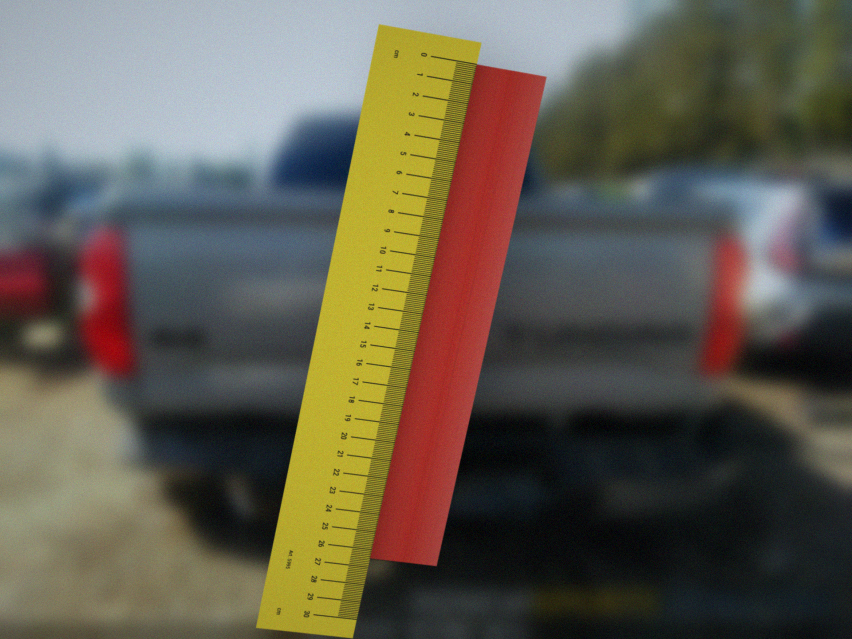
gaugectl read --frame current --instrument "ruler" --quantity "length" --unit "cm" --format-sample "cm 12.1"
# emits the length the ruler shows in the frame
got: cm 26.5
